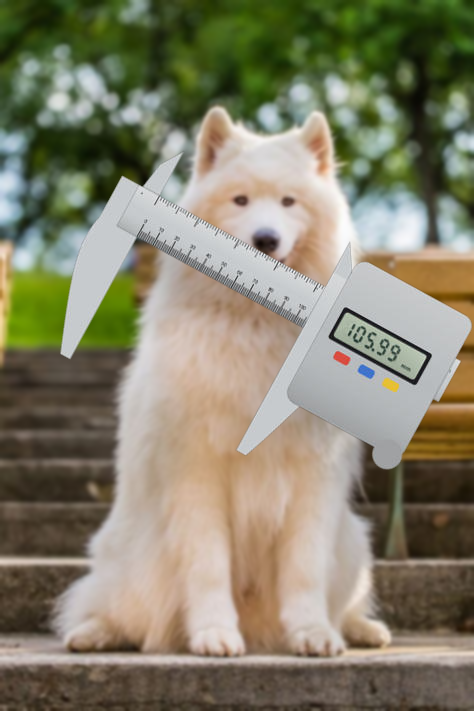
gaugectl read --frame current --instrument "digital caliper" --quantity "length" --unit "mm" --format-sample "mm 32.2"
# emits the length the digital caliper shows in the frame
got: mm 105.99
